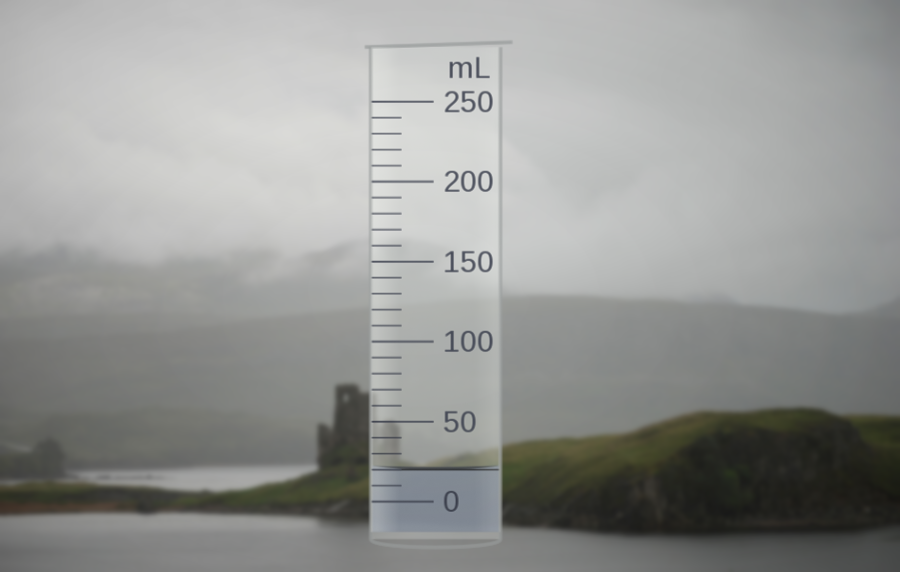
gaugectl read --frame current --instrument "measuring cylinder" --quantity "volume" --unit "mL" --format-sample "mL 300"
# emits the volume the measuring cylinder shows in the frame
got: mL 20
